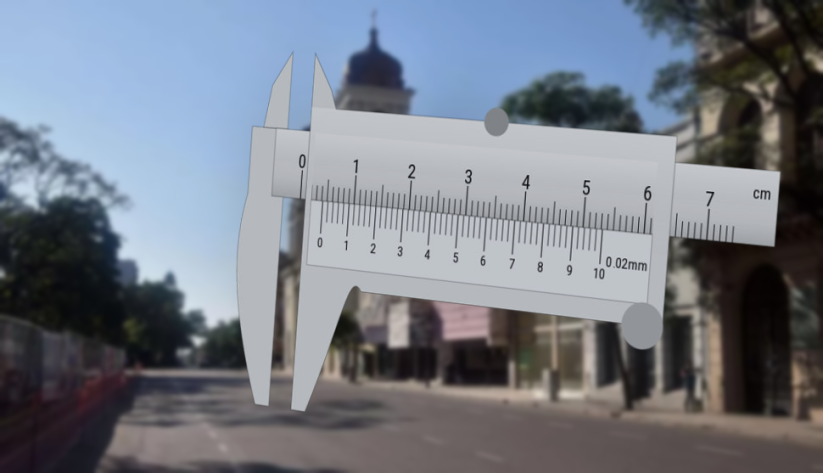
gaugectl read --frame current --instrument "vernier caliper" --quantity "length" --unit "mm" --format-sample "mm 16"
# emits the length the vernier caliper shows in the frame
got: mm 4.2
